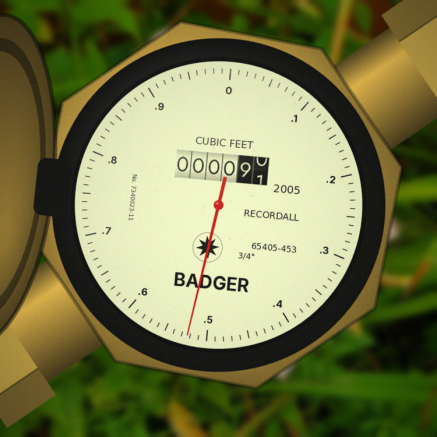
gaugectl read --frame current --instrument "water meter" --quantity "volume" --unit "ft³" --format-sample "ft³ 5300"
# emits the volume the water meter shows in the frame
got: ft³ 90.52
